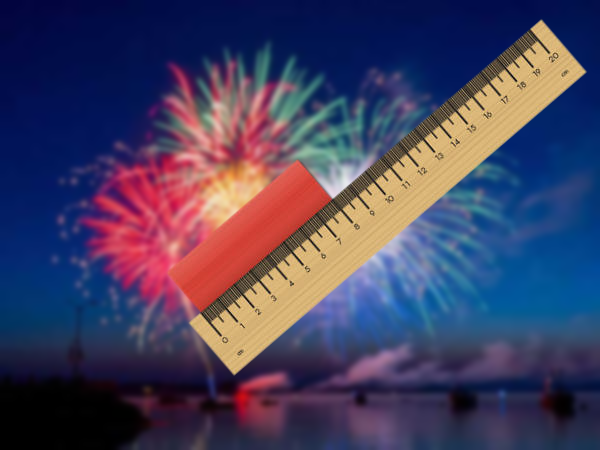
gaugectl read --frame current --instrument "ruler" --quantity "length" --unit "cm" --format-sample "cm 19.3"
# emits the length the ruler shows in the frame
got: cm 8
